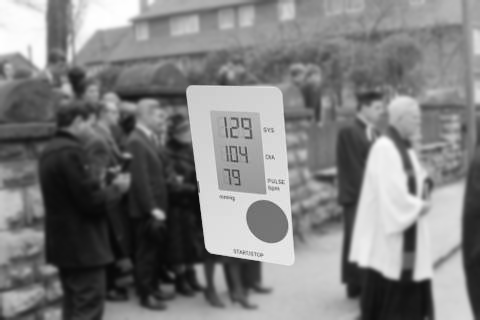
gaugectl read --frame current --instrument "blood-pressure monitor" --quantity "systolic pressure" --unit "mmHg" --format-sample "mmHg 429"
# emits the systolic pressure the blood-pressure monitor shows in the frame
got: mmHg 129
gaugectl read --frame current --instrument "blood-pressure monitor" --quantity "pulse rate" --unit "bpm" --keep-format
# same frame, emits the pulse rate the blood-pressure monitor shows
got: bpm 79
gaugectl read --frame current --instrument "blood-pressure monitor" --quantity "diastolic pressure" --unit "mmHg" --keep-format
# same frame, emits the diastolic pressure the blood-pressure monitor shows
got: mmHg 104
